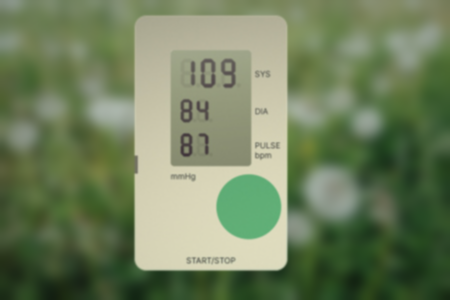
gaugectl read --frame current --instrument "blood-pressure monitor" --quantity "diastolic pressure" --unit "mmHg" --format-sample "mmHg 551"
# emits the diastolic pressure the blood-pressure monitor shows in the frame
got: mmHg 84
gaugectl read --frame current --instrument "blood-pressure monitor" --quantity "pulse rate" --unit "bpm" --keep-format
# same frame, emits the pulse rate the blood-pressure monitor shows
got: bpm 87
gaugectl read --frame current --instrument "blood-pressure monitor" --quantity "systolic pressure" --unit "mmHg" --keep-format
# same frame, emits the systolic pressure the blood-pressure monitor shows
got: mmHg 109
